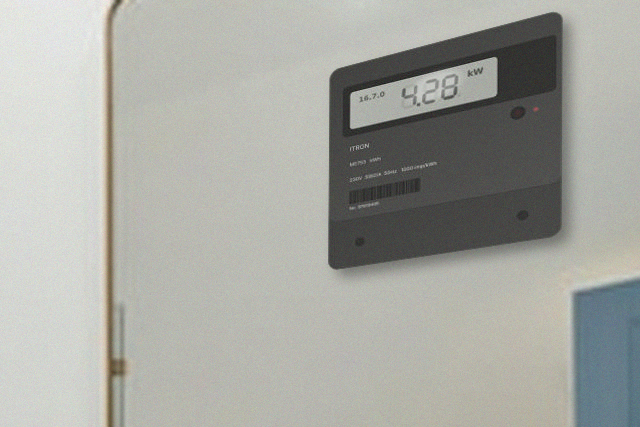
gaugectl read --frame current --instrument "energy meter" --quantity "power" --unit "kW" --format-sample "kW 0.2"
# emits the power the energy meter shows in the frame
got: kW 4.28
